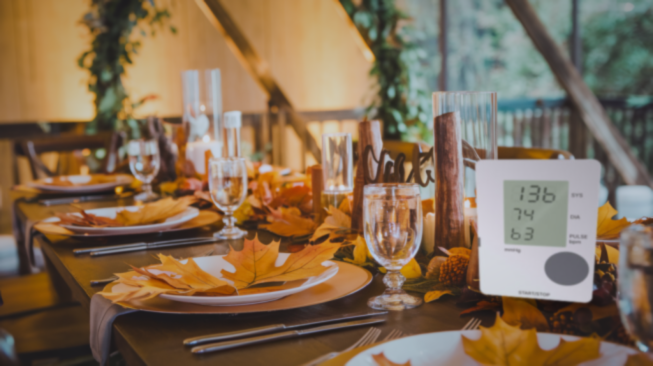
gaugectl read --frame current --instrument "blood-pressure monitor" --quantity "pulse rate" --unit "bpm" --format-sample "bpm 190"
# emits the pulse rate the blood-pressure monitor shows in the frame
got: bpm 63
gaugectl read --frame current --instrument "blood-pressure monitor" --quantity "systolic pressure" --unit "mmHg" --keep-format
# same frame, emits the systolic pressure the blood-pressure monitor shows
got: mmHg 136
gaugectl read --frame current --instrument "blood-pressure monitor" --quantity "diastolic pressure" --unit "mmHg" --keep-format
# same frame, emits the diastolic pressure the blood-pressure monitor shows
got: mmHg 74
